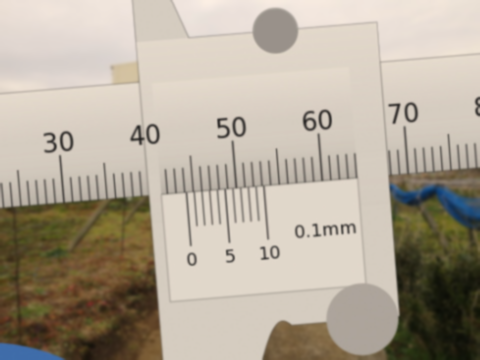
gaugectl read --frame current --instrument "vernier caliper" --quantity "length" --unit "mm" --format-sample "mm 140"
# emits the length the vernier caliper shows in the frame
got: mm 44.2
